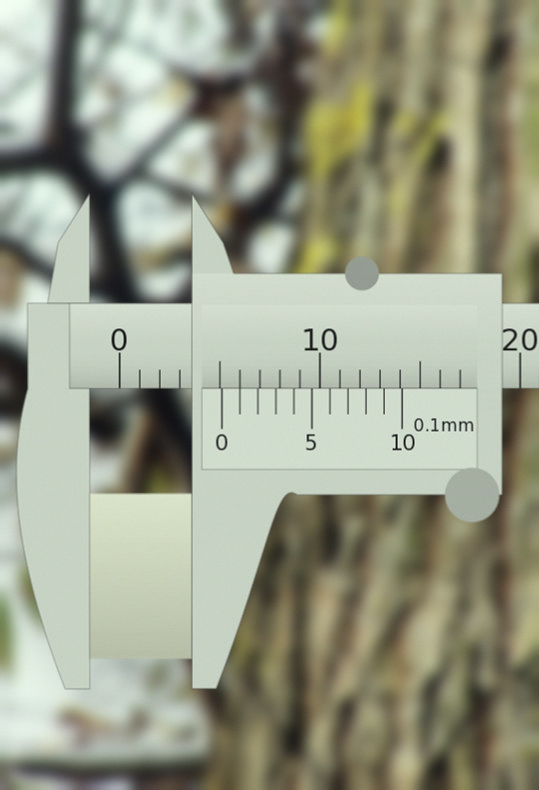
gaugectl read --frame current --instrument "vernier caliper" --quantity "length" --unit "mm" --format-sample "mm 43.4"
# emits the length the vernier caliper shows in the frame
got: mm 5.1
